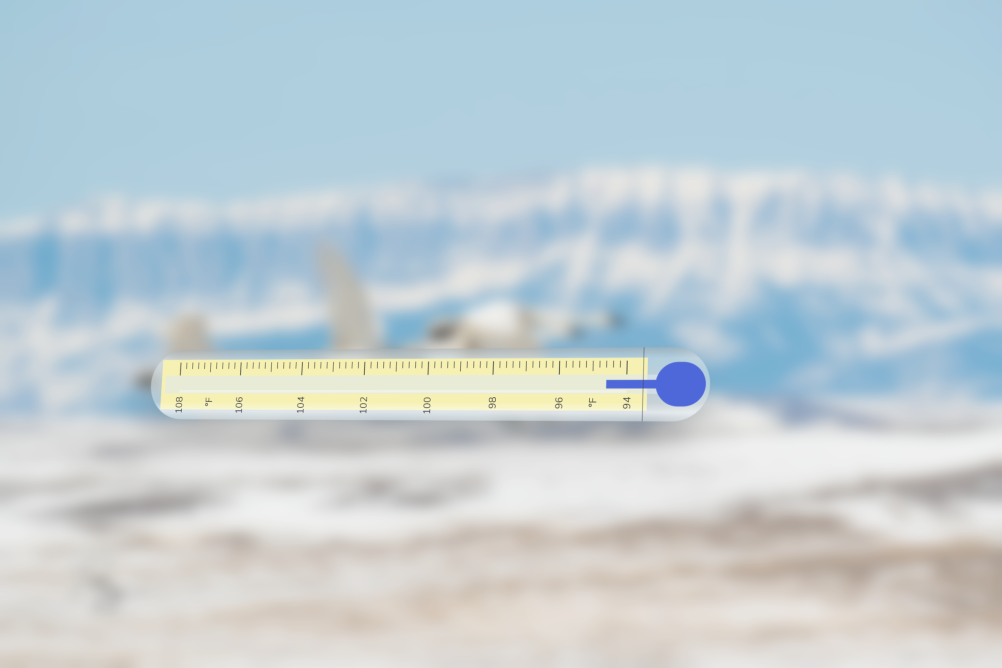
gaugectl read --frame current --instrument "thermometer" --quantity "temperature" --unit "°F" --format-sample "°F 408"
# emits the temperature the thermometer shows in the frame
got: °F 94.6
